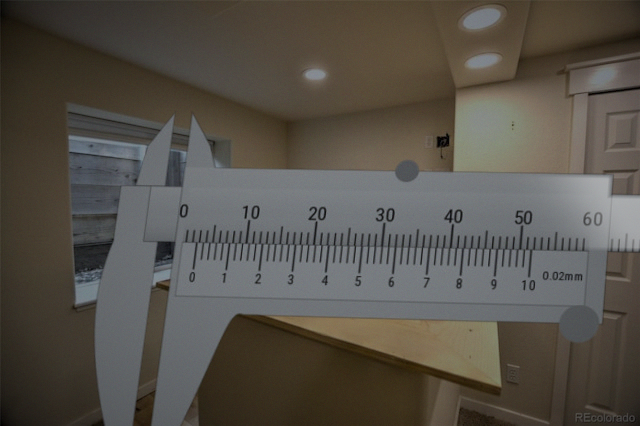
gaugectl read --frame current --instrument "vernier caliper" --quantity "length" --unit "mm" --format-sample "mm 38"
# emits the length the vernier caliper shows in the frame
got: mm 2.6
